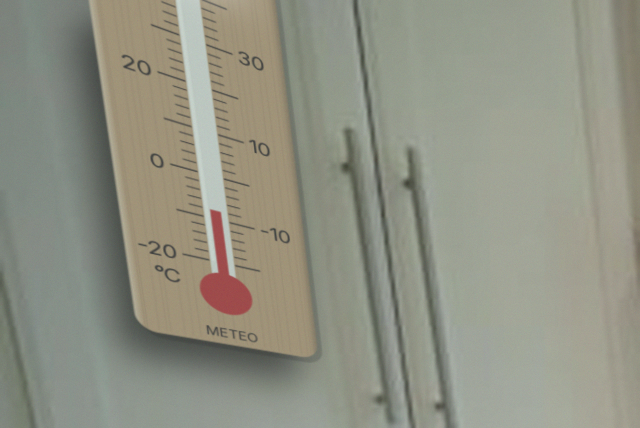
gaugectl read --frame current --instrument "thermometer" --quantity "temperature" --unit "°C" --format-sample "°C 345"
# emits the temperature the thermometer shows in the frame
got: °C -8
